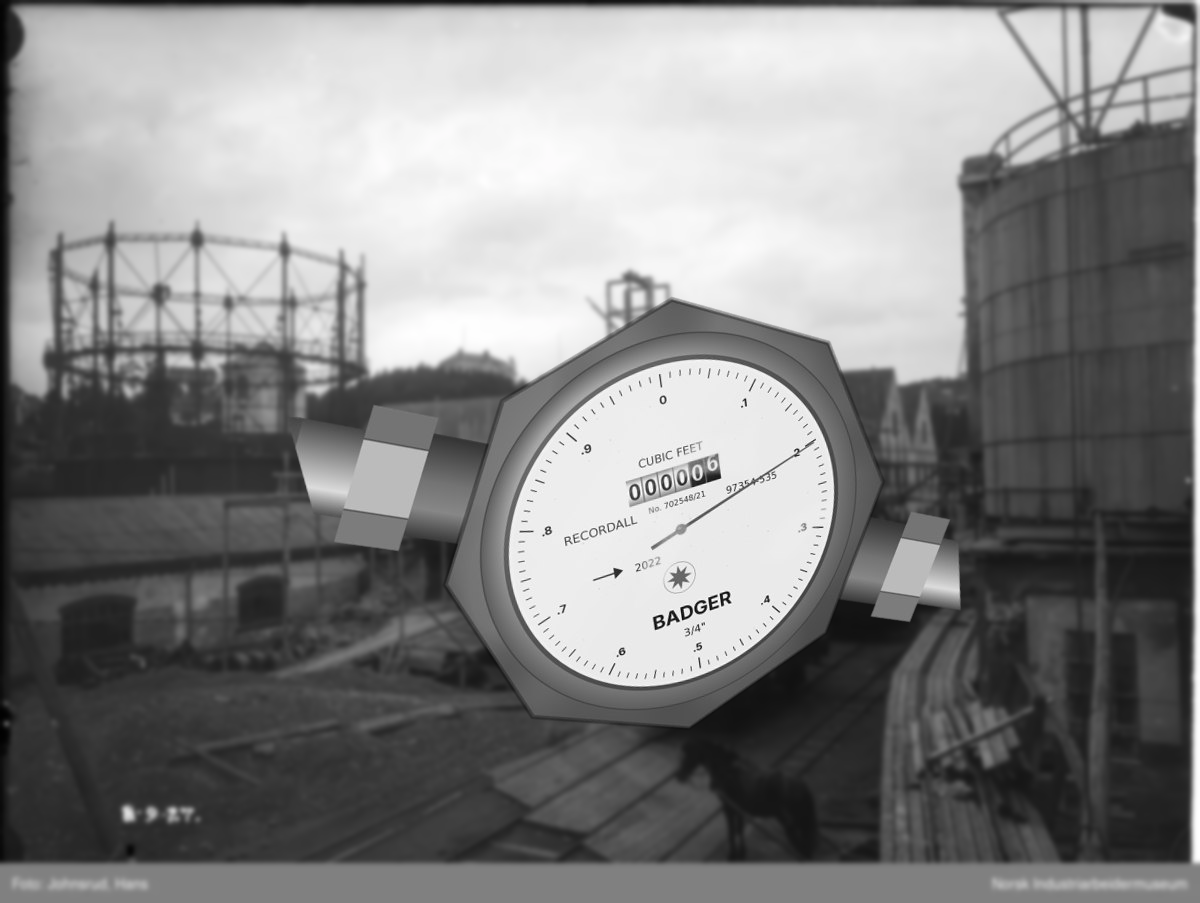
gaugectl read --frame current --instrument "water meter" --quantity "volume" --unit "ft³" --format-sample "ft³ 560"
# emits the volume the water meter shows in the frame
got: ft³ 6.20
